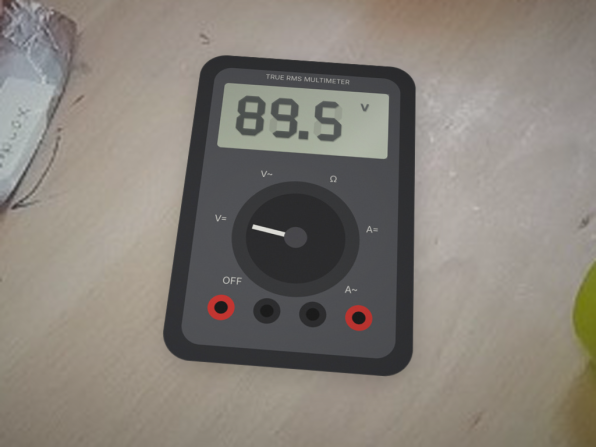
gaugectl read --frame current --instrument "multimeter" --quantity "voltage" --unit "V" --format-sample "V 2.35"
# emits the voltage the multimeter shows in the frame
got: V 89.5
